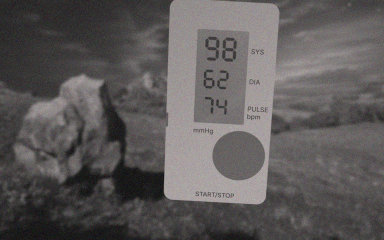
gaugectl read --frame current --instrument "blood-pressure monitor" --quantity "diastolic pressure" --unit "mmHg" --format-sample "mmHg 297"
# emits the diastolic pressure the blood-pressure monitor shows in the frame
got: mmHg 62
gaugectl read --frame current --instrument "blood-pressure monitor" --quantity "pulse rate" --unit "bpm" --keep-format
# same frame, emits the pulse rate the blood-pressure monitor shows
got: bpm 74
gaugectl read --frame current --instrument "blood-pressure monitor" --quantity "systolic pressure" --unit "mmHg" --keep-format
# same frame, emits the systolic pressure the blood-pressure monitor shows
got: mmHg 98
